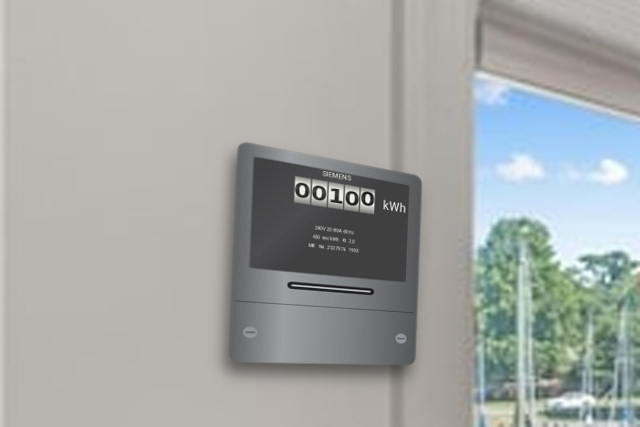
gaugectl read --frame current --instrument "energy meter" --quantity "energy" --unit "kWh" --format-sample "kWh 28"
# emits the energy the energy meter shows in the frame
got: kWh 100
